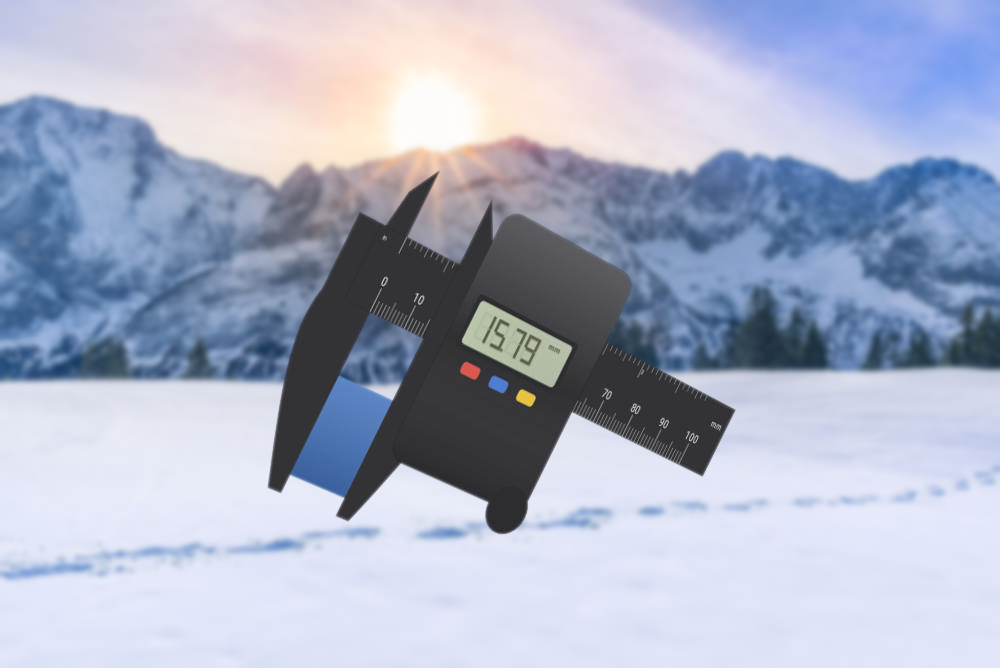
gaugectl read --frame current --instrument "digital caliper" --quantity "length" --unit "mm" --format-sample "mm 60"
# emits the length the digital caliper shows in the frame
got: mm 15.79
